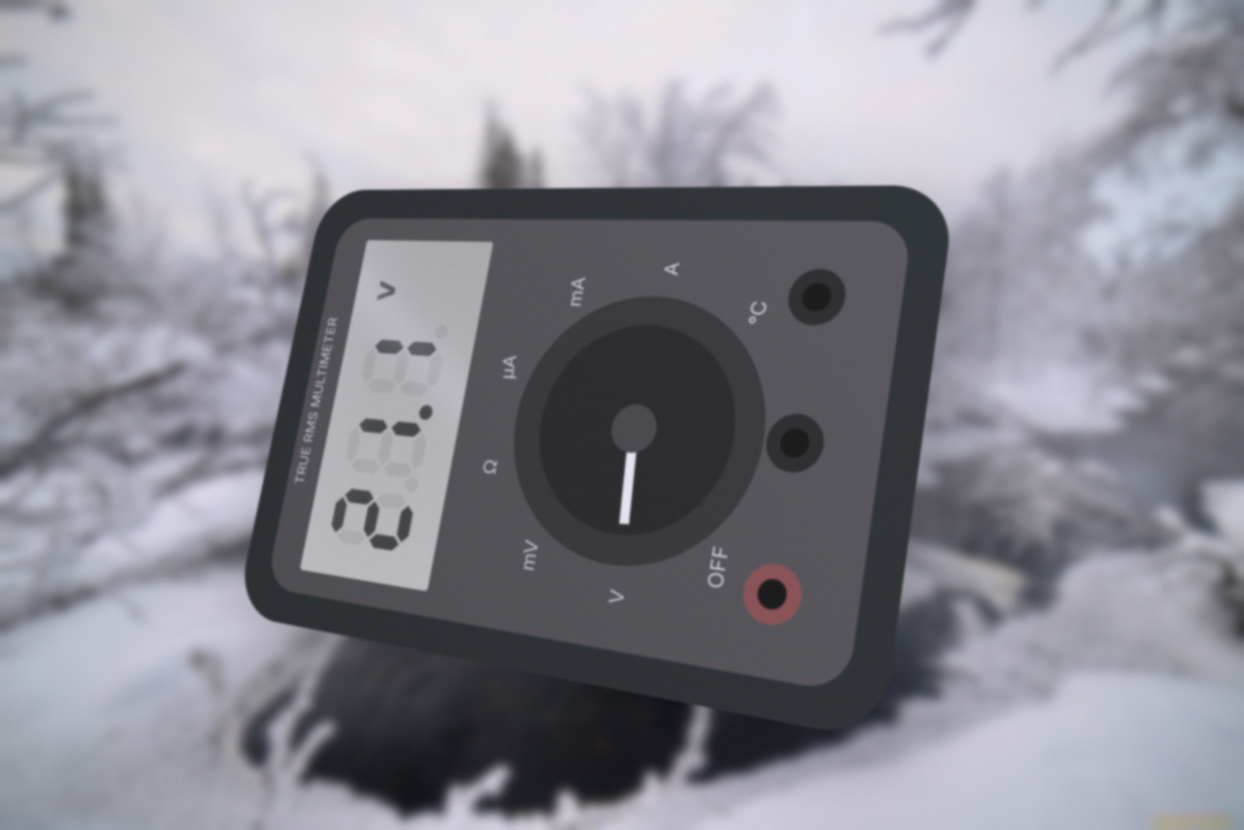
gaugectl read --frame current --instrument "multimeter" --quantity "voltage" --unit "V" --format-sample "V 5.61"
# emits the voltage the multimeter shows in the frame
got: V 21.1
